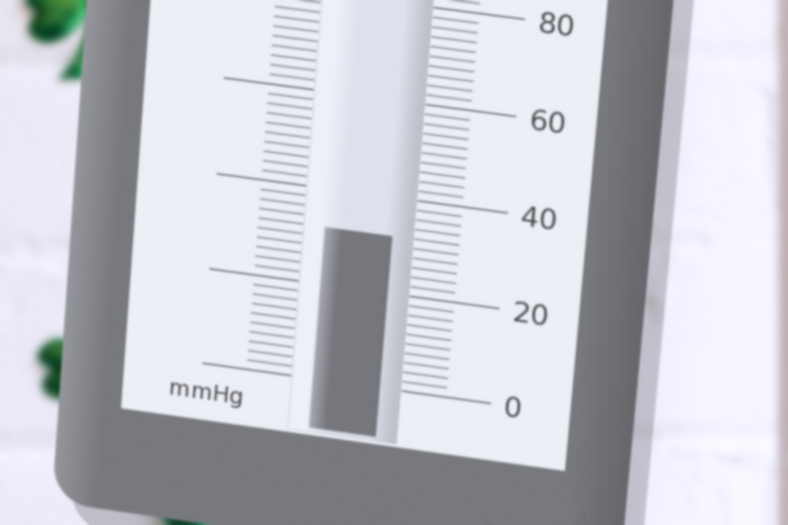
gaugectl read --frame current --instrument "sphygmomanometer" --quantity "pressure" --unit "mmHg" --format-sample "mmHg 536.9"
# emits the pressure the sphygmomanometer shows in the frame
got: mmHg 32
